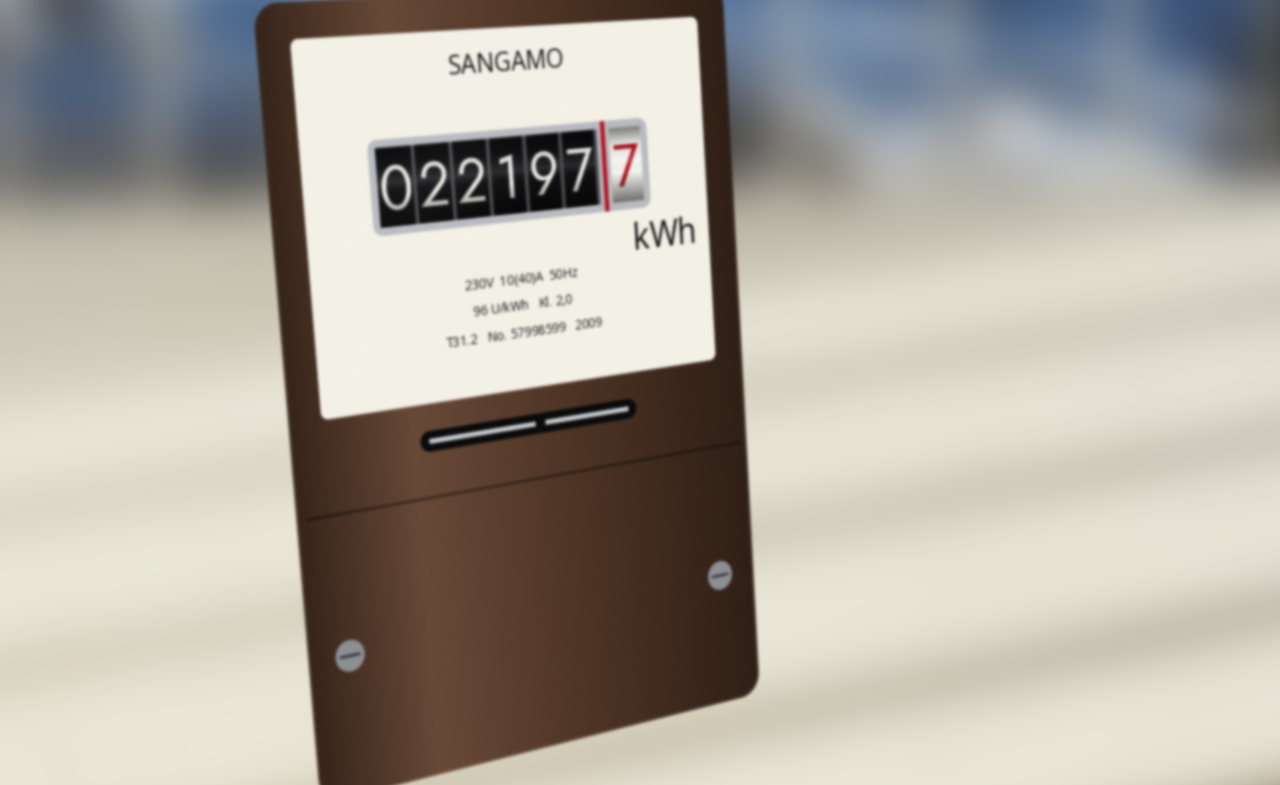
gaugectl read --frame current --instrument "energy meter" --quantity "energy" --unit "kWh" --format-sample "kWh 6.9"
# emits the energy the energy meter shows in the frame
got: kWh 22197.7
